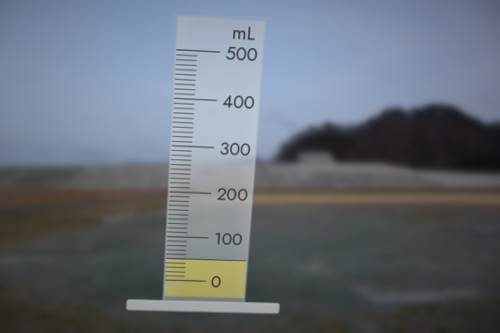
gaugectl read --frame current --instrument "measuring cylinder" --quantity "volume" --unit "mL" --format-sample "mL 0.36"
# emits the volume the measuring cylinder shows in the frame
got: mL 50
